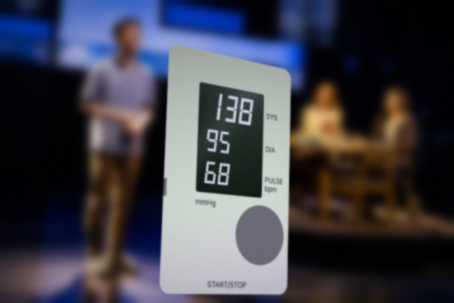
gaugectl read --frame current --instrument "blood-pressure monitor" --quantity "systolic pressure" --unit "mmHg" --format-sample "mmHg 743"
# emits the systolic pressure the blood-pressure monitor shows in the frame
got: mmHg 138
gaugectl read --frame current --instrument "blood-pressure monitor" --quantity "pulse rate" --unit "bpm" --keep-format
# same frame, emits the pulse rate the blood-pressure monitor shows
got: bpm 68
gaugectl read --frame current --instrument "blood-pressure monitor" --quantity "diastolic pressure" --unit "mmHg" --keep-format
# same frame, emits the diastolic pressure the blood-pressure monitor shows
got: mmHg 95
